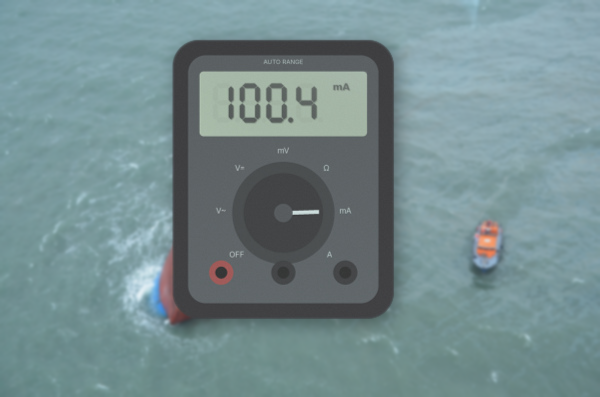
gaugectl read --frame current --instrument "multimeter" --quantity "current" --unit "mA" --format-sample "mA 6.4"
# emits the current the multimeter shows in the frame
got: mA 100.4
